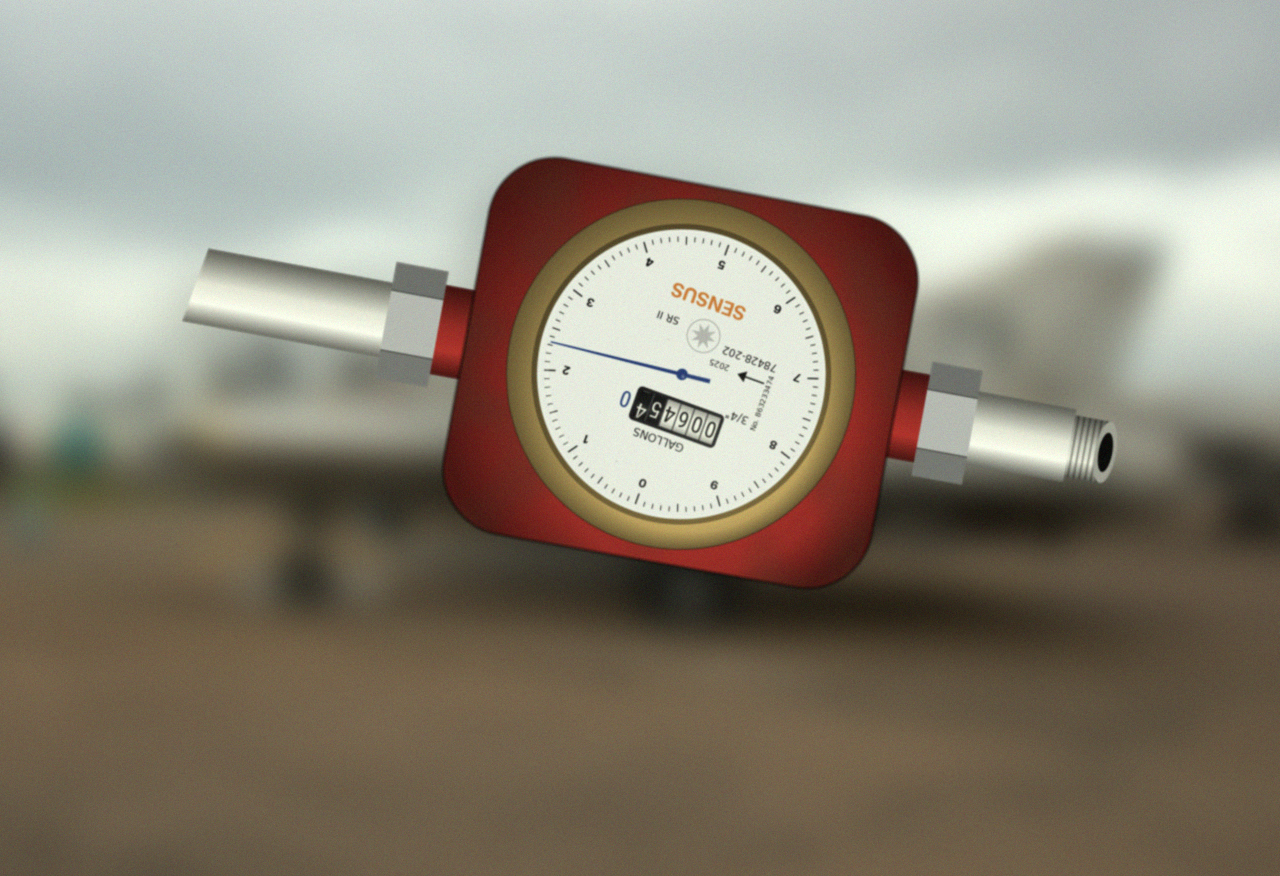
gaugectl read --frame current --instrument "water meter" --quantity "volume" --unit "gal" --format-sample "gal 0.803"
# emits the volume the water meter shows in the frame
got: gal 64542.3
